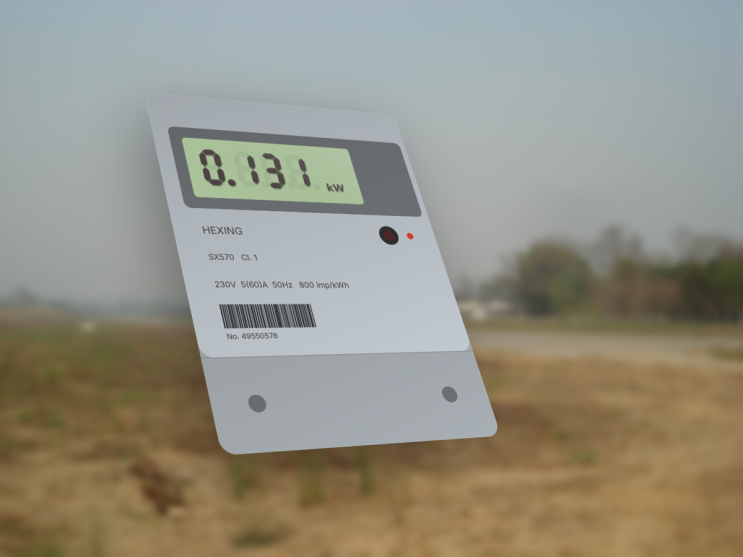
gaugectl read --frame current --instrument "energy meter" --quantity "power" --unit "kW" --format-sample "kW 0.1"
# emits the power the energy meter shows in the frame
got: kW 0.131
